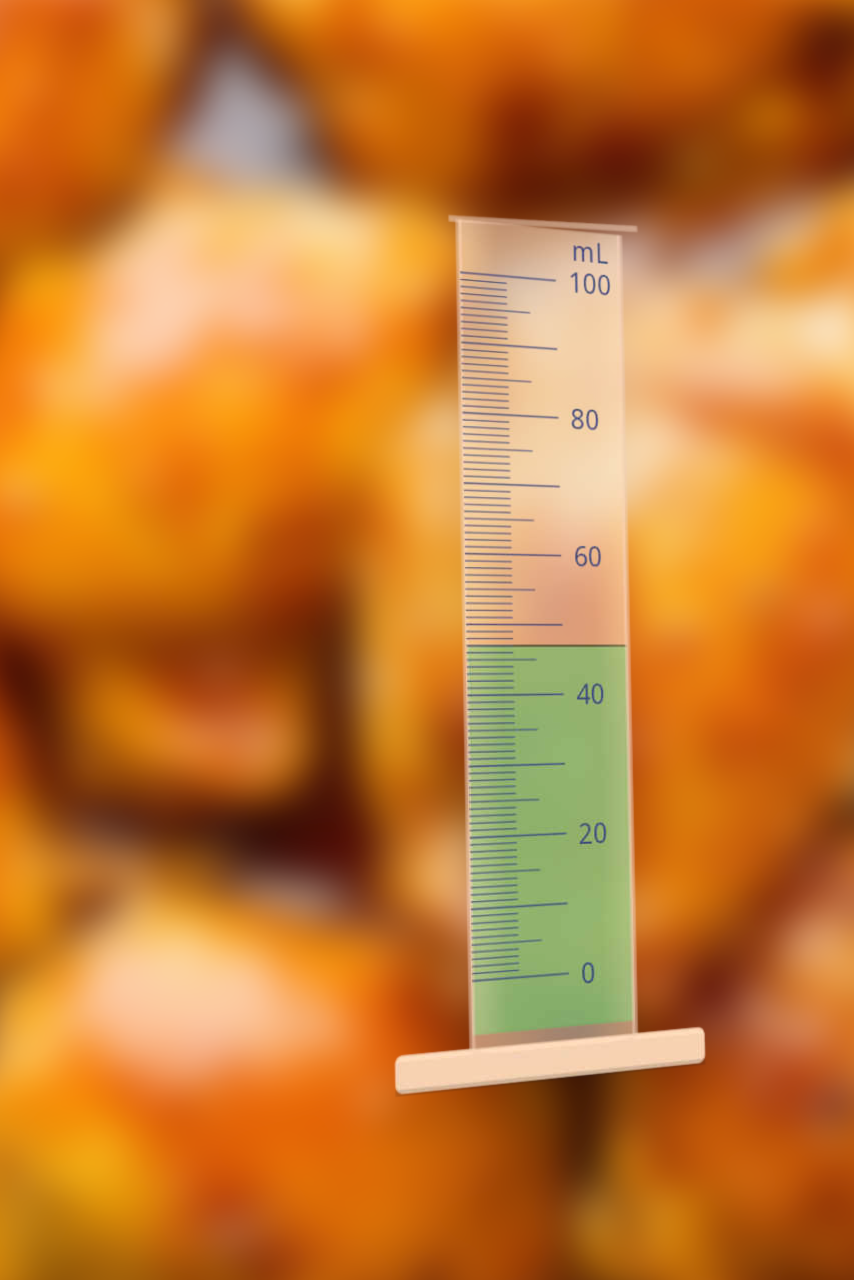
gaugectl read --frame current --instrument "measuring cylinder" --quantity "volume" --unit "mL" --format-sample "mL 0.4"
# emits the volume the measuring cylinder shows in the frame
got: mL 47
